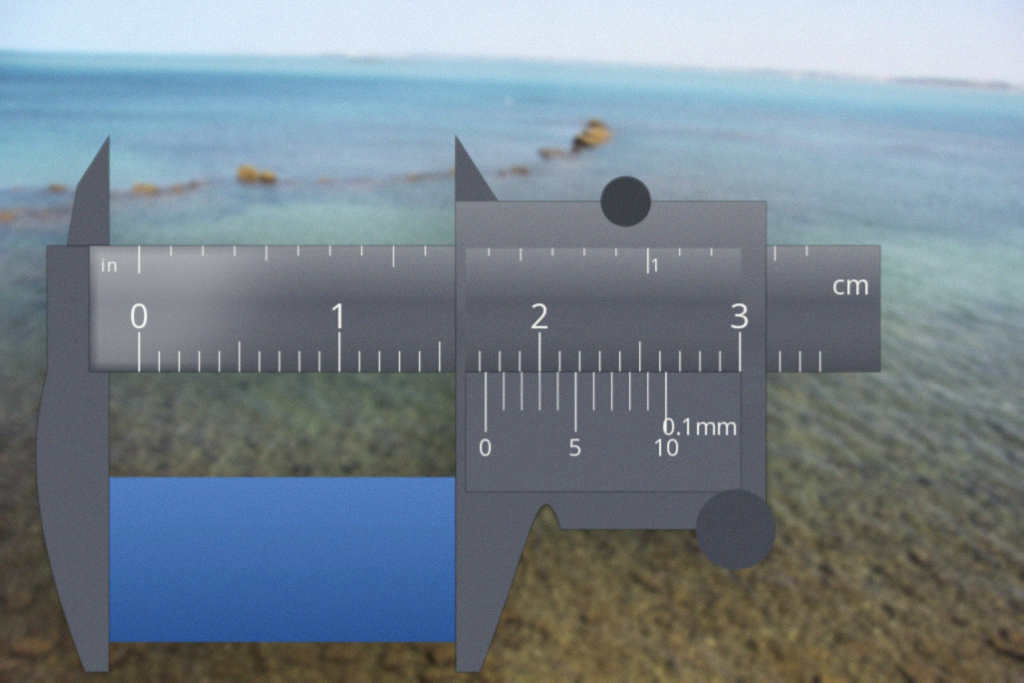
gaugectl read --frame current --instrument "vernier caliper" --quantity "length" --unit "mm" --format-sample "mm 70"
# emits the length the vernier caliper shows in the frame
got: mm 17.3
